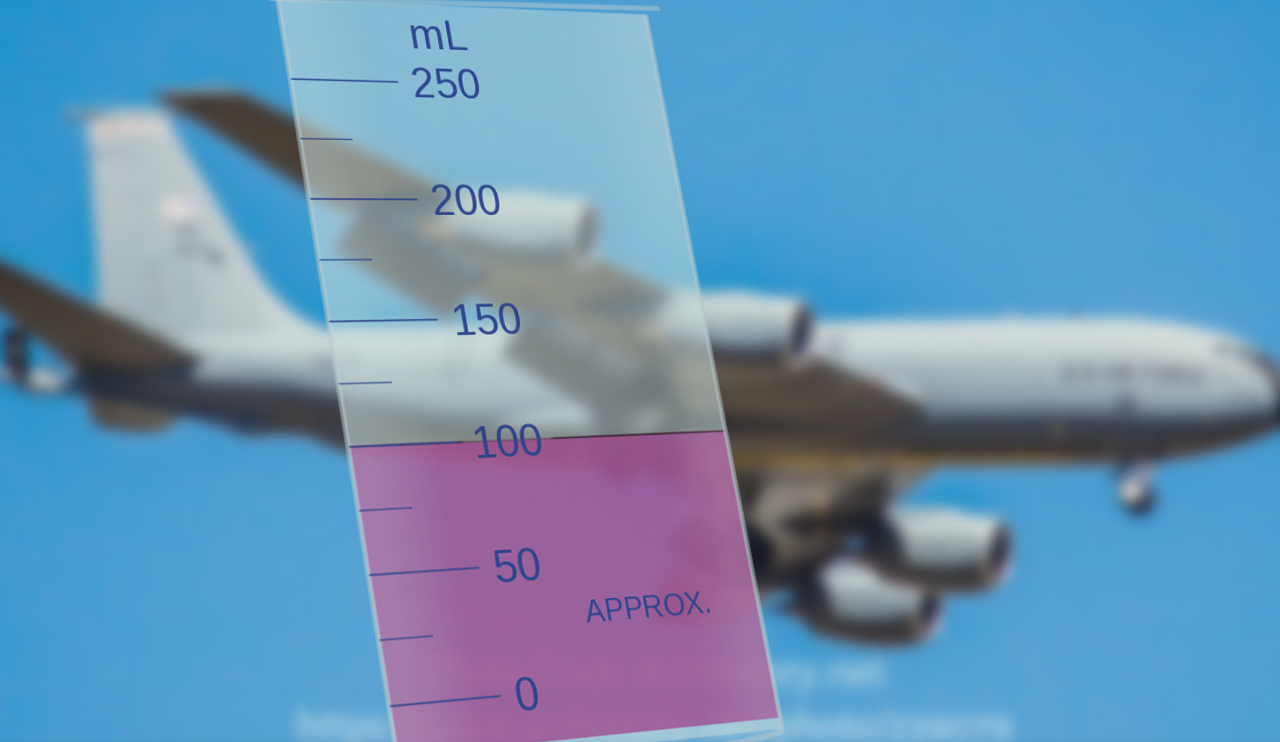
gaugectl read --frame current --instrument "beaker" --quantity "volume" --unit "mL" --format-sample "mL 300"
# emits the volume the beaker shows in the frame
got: mL 100
